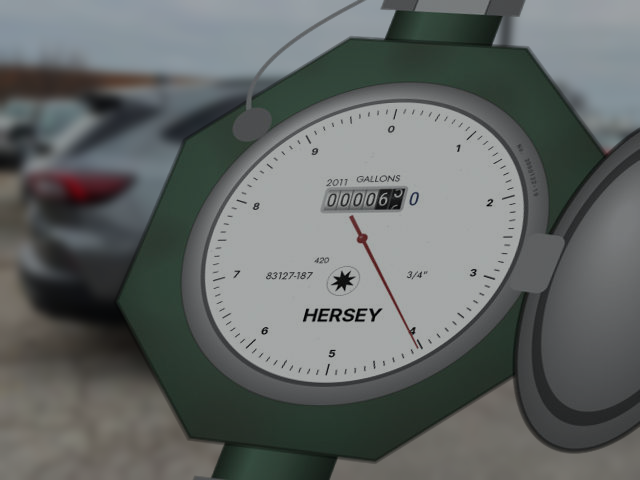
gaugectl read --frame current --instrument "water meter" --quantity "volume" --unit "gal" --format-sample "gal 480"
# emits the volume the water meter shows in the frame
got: gal 654.0
